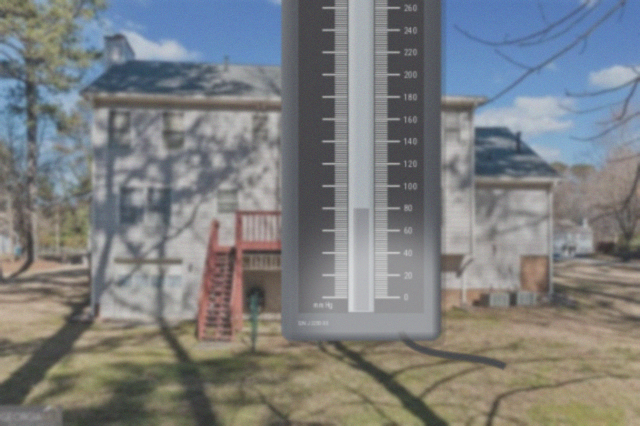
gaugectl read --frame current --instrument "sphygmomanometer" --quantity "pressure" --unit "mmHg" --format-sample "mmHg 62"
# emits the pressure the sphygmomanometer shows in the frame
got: mmHg 80
